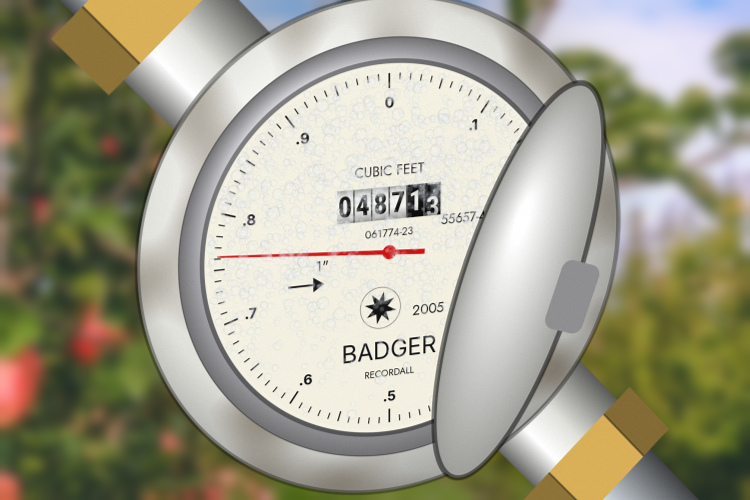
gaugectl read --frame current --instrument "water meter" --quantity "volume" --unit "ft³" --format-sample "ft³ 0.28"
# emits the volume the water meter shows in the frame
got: ft³ 48712.76
